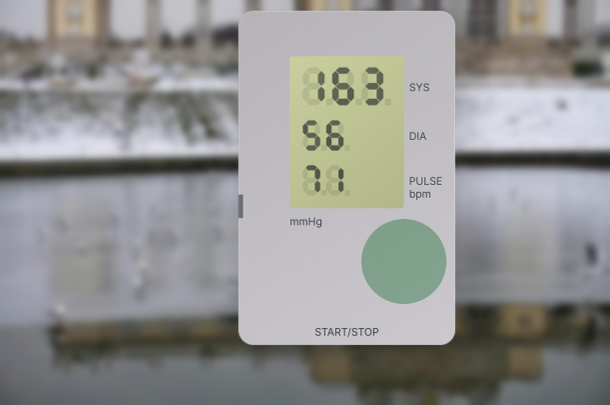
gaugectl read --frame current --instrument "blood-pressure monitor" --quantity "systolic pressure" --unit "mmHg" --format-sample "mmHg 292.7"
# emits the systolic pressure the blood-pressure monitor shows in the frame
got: mmHg 163
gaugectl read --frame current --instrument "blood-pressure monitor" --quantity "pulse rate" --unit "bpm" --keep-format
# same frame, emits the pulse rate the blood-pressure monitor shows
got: bpm 71
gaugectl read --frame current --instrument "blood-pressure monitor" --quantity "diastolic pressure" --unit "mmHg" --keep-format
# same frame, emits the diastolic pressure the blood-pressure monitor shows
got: mmHg 56
